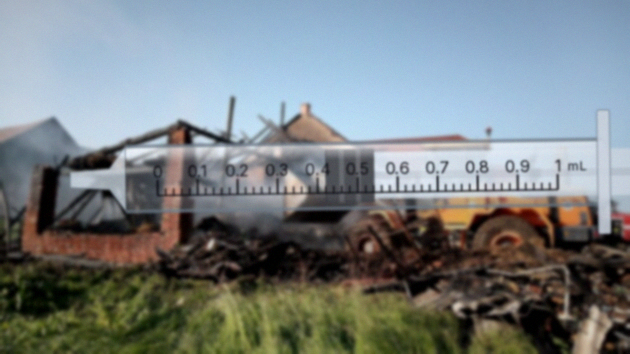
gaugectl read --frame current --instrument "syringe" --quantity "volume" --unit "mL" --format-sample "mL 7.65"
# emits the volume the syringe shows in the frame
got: mL 0.42
